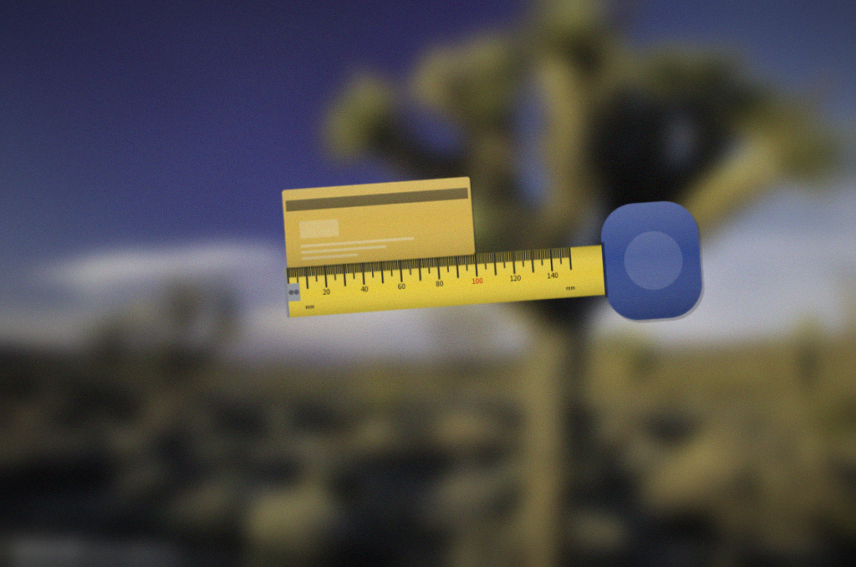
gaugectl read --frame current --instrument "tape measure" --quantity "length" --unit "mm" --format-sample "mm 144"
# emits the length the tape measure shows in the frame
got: mm 100
